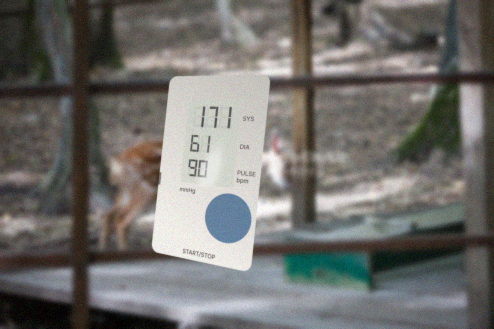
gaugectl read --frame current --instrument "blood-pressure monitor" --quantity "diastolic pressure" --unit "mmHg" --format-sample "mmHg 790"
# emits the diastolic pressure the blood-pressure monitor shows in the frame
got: mmHg 61
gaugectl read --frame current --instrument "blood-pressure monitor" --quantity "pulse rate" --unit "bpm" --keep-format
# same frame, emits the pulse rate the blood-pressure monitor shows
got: bpm 90
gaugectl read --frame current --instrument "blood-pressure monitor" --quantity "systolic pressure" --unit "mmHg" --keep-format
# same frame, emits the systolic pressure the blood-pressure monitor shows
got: mmHg 171
